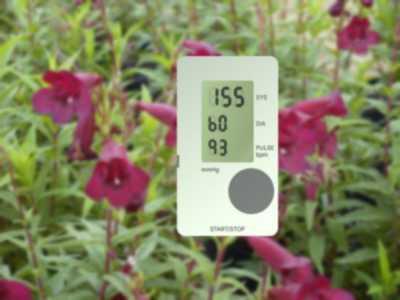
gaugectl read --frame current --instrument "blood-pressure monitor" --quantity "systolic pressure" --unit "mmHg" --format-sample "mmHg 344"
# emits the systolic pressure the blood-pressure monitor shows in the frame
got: mmHg 155
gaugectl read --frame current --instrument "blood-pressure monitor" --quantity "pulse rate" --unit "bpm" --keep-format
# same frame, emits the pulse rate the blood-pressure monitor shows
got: bpm 93
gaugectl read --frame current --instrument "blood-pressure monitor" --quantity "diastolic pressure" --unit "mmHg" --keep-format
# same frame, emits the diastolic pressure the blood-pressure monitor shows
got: mmHg 60
